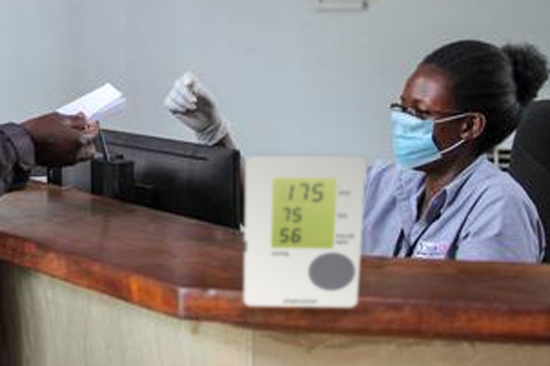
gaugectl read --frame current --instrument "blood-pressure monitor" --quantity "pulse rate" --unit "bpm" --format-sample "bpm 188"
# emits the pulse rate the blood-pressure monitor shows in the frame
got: bpm 56
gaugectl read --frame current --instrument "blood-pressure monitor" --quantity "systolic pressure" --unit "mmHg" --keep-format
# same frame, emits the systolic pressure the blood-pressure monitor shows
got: mmHg 175
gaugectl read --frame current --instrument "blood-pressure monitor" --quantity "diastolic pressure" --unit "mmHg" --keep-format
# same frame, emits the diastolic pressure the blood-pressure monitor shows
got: mmHg 75
